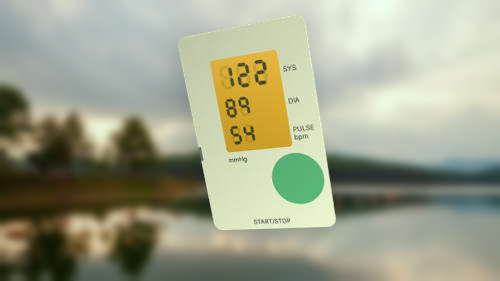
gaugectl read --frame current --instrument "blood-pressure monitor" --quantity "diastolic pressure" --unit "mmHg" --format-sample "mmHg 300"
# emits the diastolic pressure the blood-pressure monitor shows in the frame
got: mmHg 89
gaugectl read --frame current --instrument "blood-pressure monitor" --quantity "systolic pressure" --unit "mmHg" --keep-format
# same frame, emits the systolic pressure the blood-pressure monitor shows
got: mmHg 122
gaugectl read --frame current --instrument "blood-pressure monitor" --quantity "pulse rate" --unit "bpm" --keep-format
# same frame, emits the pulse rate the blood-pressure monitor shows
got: bpm 54
